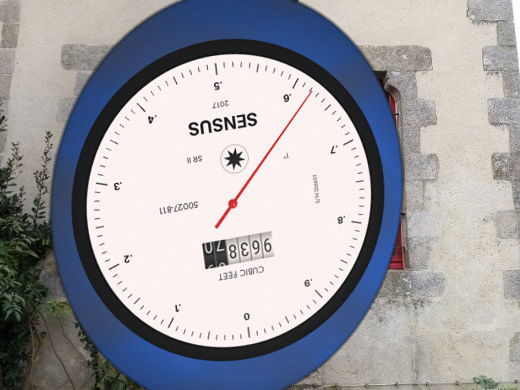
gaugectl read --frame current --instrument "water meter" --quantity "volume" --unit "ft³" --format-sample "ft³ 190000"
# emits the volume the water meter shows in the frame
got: ft³ 963869.62
